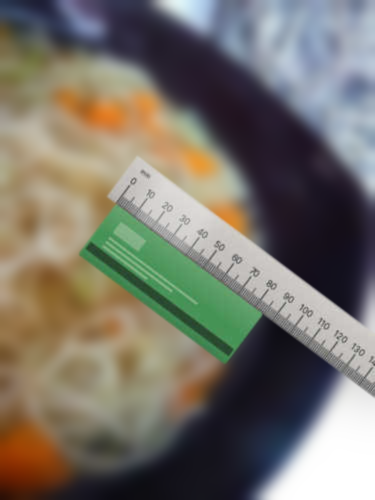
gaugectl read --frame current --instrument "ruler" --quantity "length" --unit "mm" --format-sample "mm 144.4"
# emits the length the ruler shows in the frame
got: mm 85
